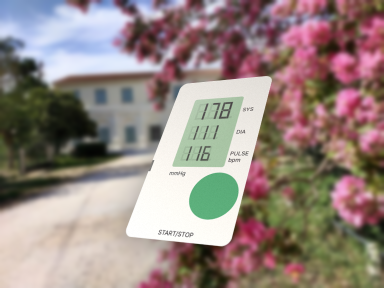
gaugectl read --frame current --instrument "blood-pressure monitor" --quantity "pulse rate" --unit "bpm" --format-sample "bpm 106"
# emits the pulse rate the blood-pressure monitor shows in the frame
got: bpm 116
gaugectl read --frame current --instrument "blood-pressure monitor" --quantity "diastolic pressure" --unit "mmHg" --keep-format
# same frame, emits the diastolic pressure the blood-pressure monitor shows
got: mmHg 111
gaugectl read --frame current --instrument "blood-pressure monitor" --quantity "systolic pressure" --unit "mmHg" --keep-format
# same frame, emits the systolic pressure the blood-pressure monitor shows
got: mmHg 178
